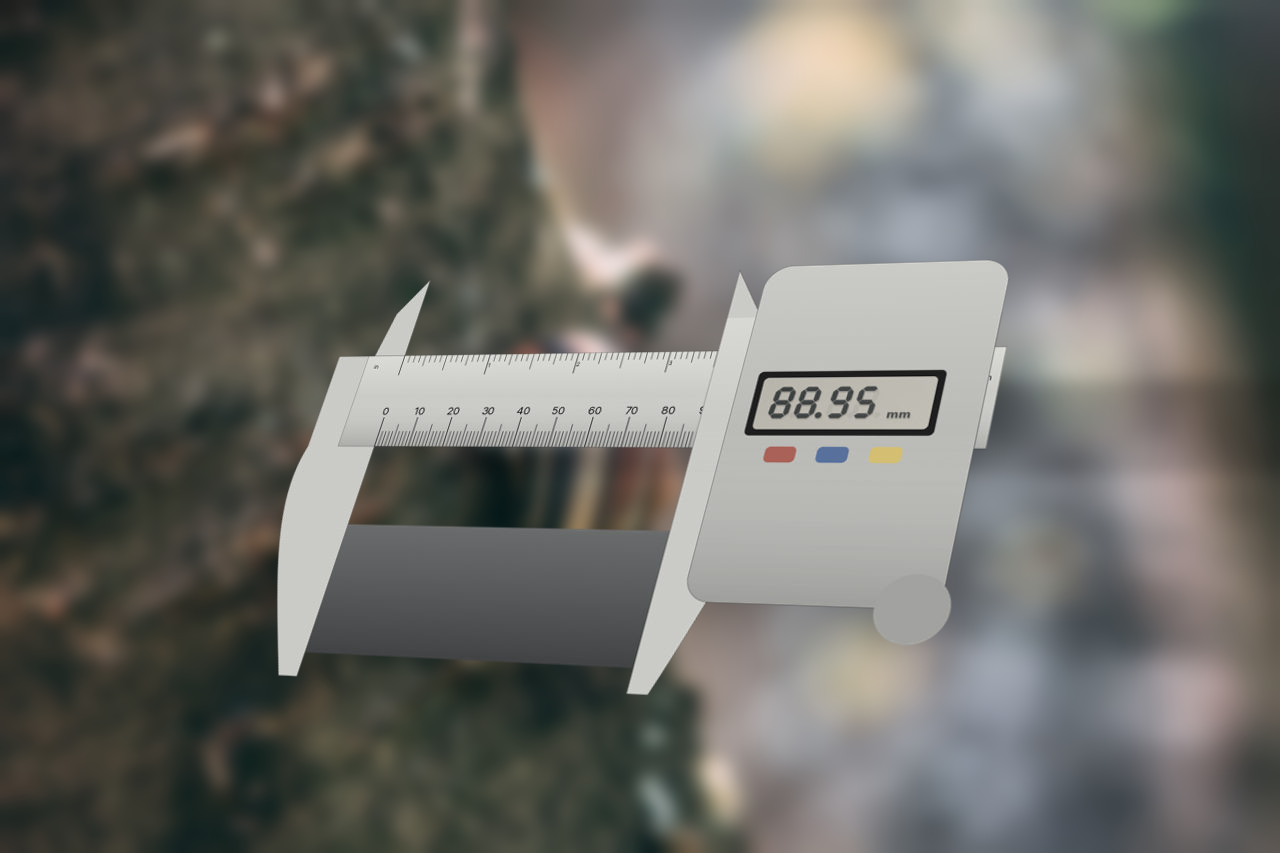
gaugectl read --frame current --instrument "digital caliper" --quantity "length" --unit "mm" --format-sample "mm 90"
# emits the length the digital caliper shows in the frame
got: mm 88.95
